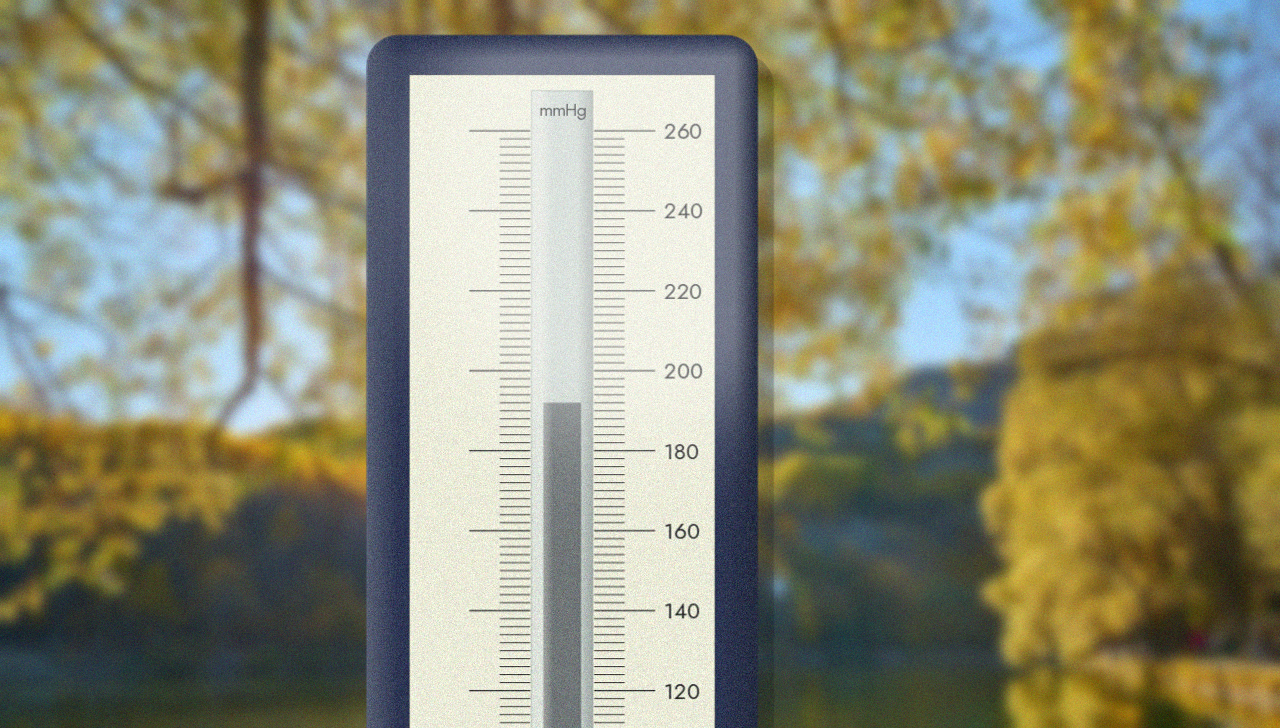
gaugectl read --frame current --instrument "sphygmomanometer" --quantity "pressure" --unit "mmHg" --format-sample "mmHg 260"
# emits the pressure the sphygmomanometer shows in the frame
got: mmHg 192
